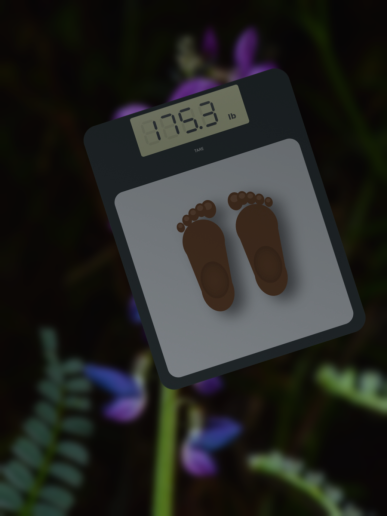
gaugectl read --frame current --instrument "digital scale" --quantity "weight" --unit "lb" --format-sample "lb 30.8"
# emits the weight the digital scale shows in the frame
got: lb 175.3
